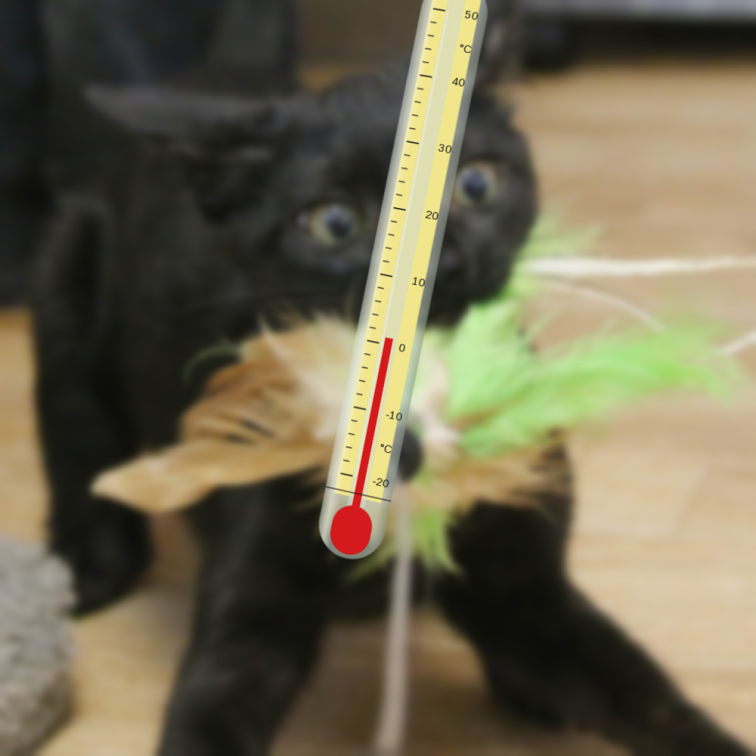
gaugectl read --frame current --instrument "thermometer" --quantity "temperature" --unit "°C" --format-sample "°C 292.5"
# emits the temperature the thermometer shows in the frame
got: °C 1
